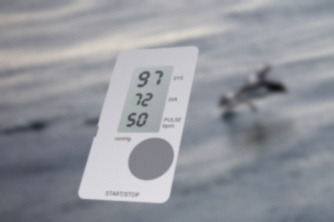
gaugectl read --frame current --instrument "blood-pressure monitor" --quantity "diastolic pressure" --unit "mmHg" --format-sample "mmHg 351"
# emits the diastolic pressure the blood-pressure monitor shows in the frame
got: mmHg 72
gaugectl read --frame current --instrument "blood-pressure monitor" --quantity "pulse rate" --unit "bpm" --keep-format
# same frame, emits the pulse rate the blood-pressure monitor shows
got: bpm 50
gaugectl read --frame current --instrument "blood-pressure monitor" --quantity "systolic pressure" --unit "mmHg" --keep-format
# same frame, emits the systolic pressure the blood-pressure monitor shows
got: mmHg 97
